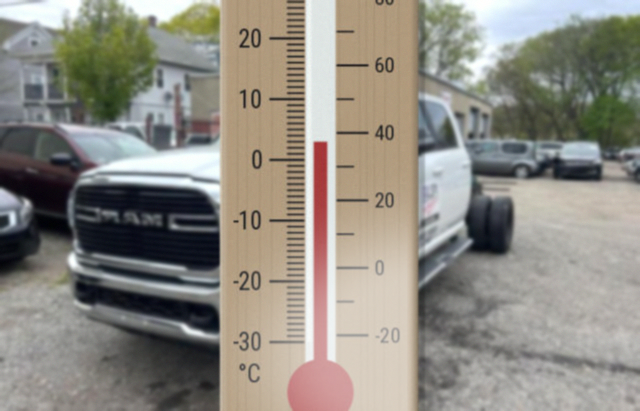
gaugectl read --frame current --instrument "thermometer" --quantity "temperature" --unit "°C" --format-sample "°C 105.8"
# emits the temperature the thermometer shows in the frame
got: °C 3
